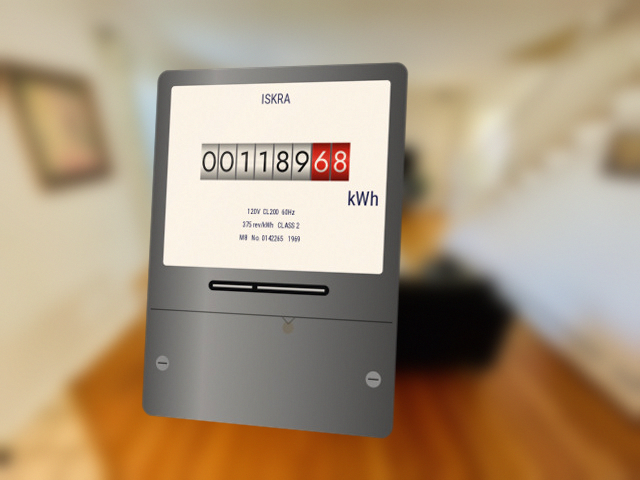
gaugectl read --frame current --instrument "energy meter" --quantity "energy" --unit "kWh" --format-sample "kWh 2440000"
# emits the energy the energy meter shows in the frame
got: kWh 1189.68
